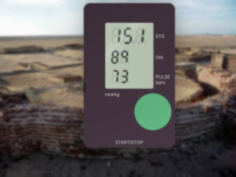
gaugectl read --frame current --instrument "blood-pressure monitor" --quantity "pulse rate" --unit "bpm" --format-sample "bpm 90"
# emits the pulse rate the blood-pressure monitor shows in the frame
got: bpm 73
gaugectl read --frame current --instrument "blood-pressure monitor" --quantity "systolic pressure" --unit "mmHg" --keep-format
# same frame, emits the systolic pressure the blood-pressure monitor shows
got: mmHg 151
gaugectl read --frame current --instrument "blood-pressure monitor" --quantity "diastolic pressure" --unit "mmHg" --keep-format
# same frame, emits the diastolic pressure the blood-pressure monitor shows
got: mmHg 89
